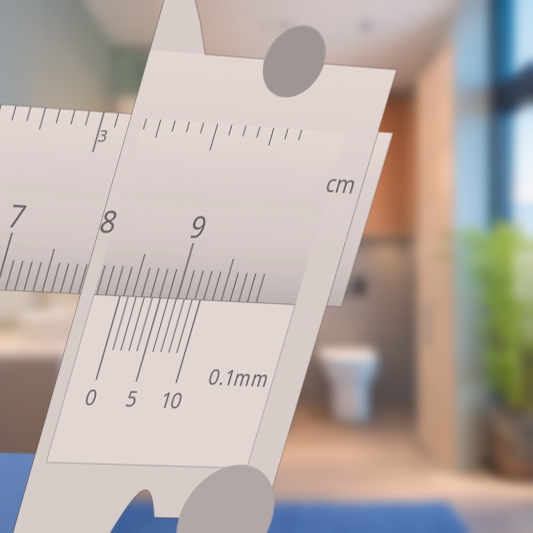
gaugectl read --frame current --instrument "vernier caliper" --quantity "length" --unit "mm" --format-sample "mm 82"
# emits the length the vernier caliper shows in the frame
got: mm 83.6
